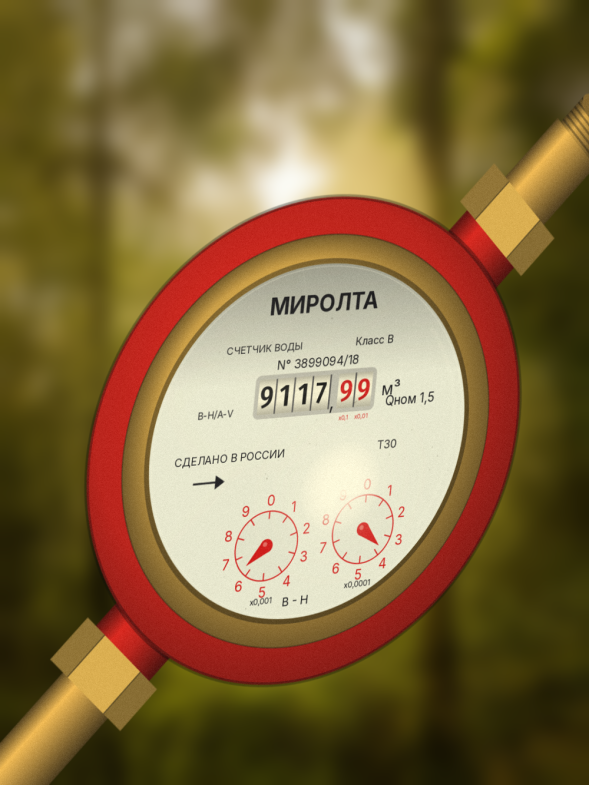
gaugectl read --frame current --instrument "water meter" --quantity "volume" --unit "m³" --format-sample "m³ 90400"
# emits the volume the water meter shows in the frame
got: m³ 9117.9963
